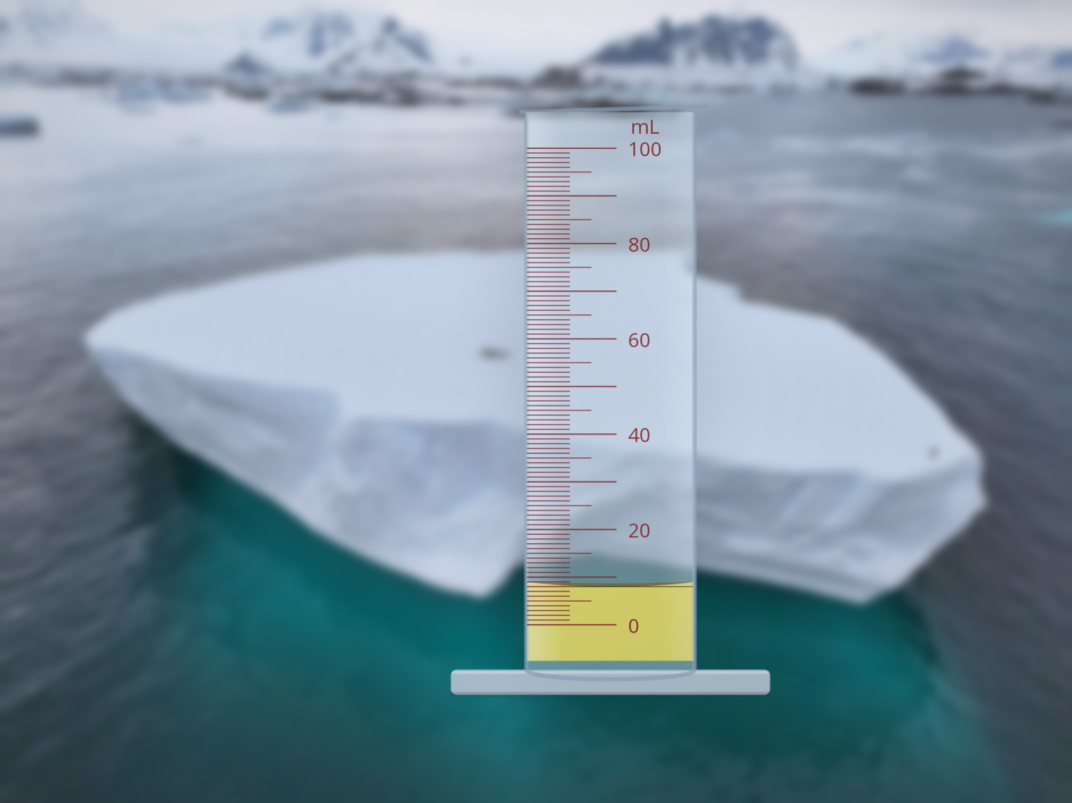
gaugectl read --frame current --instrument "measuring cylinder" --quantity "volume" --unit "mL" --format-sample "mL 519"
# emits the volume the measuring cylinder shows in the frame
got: mL 8
